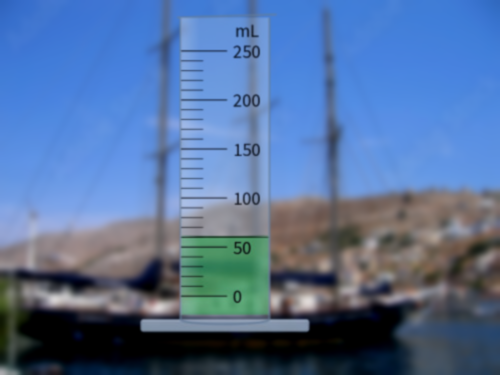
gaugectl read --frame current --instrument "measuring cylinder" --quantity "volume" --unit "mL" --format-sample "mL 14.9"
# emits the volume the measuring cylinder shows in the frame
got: mL 60
